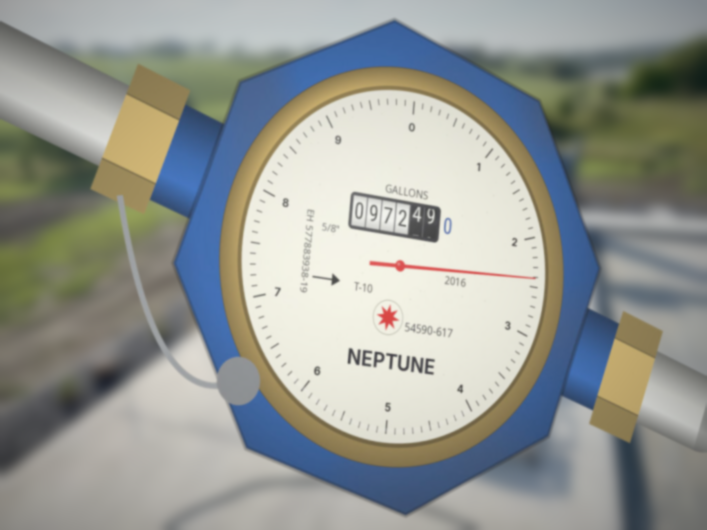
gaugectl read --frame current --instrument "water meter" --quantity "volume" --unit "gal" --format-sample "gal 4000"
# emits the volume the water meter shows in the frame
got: gal 972492.4
